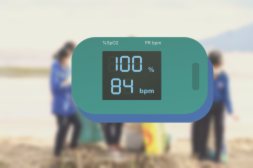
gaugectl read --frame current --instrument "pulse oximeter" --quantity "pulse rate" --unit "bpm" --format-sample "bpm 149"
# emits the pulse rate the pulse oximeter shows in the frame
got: bpm 84
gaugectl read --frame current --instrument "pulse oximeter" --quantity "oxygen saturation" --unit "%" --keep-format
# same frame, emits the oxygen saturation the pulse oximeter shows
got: % 100
